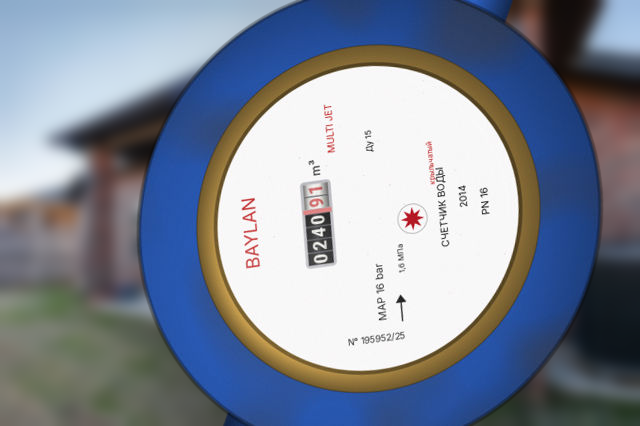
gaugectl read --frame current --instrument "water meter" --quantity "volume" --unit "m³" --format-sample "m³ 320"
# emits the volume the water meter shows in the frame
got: m³ 240.91
